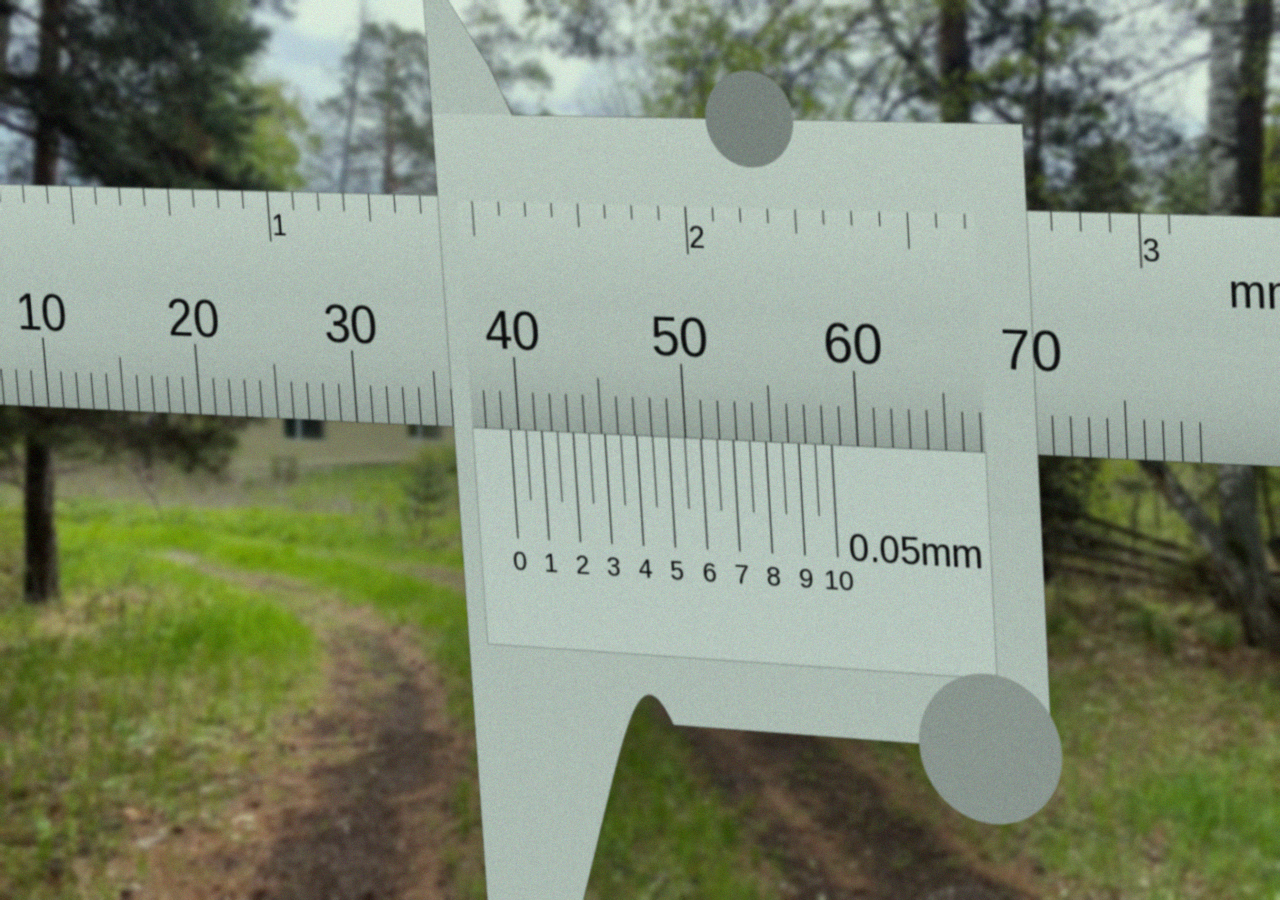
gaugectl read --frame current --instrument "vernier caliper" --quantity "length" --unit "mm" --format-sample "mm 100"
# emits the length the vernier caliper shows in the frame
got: mm 39.5
